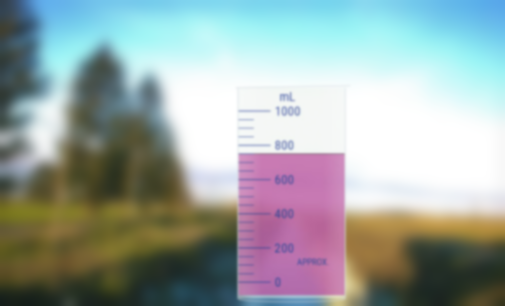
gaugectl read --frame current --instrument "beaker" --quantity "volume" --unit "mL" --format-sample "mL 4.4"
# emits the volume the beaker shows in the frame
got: mL 750
